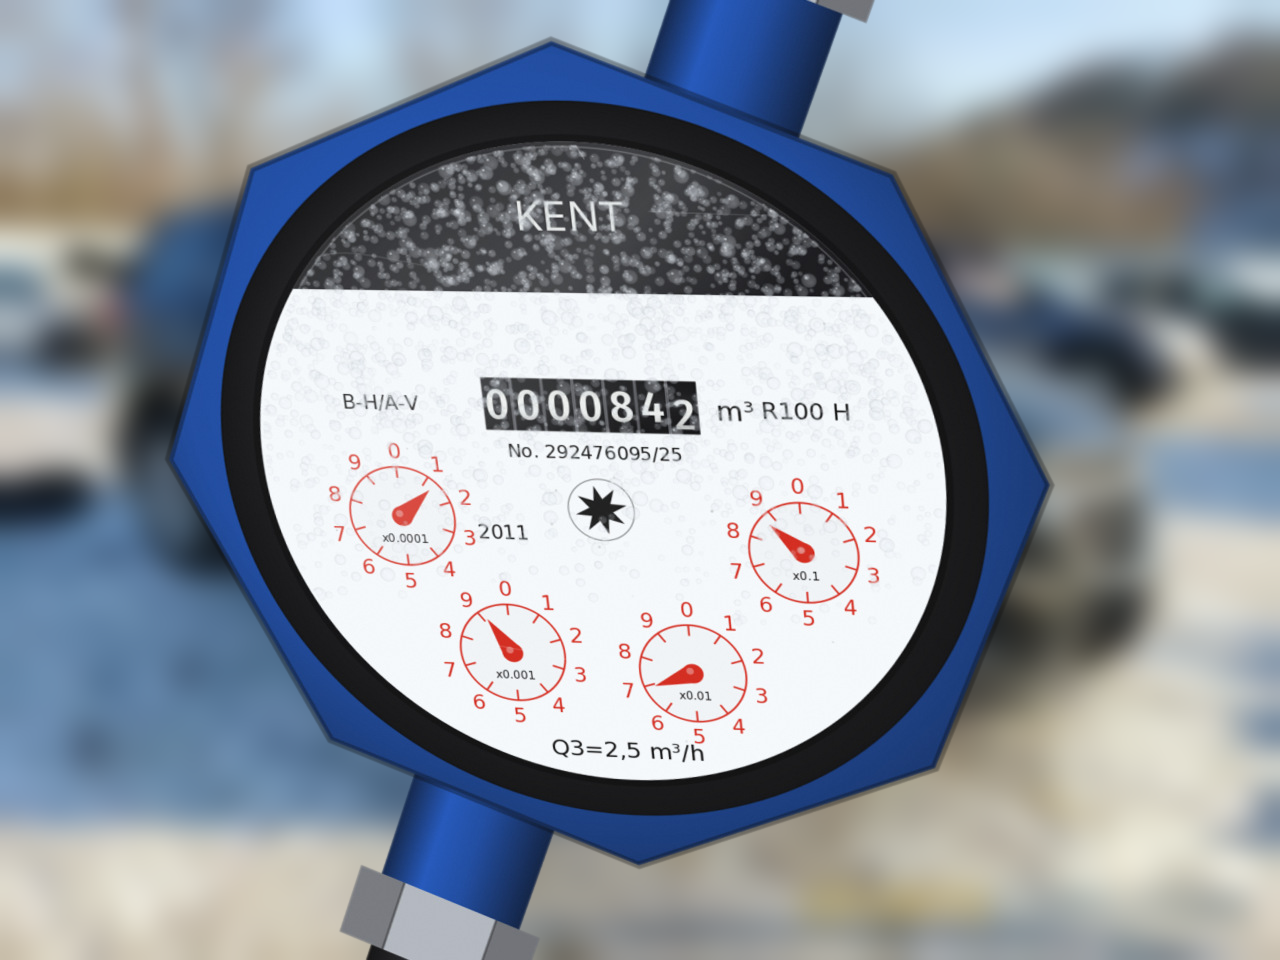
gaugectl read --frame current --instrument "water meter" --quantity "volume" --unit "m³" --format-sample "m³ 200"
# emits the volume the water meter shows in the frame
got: m³ 841.8691
